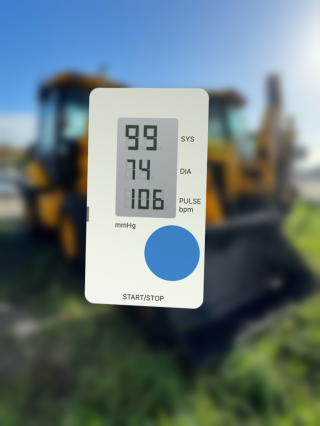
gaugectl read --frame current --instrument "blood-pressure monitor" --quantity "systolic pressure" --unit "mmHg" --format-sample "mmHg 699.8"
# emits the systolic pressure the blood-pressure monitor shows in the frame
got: mmHg 99
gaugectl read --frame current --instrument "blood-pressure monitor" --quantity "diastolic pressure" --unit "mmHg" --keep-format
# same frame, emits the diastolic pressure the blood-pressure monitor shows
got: mmHg 74
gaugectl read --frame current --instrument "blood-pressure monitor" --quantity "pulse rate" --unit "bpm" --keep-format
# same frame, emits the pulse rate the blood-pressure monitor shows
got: bpm 106
